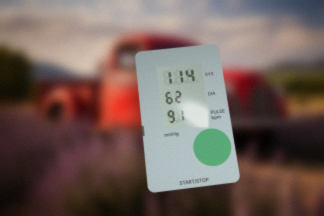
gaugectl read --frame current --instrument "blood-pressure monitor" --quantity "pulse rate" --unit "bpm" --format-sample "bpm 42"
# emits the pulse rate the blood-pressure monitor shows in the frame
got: bpm 91
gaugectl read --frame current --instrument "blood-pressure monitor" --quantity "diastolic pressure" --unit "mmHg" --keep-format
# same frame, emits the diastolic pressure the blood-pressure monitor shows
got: mmHg 62
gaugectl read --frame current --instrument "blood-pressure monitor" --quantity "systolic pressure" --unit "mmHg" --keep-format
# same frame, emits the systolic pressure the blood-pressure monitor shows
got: mmHg 114
